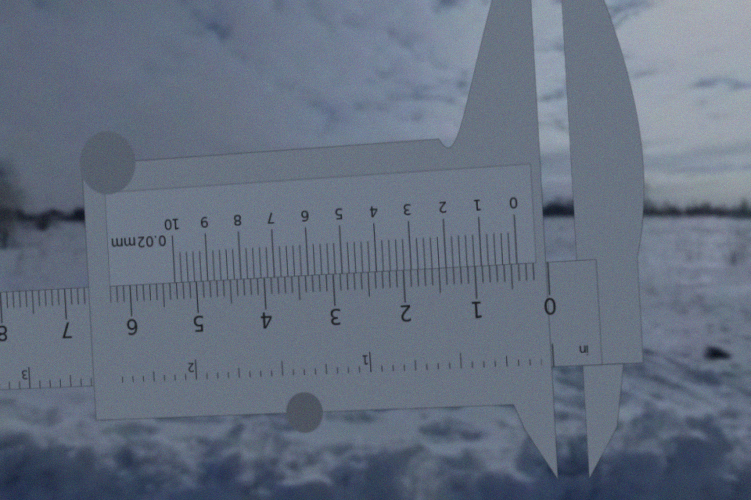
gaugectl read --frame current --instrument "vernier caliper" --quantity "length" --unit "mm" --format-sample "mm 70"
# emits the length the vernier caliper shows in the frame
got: mm 4.2
